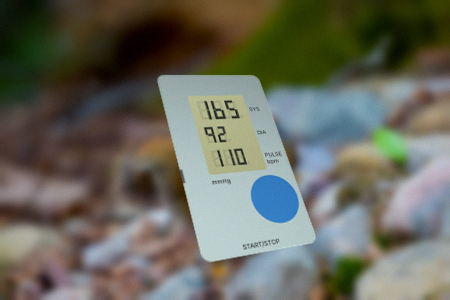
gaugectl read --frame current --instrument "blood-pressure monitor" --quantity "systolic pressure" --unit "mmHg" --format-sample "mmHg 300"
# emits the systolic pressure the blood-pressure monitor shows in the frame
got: mmHg 165
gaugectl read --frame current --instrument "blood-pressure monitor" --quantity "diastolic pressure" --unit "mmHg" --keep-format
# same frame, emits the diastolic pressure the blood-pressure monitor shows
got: mmHg 92
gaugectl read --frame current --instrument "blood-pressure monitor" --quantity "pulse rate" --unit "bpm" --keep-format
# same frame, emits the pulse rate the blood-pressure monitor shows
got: bpm 110
